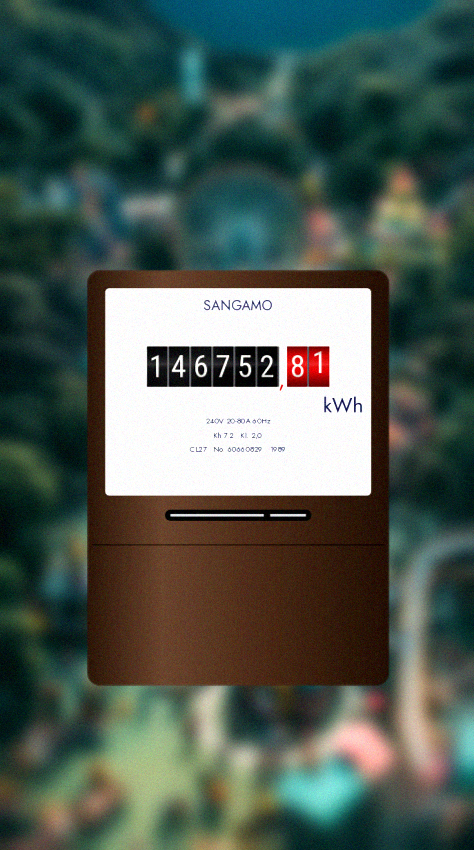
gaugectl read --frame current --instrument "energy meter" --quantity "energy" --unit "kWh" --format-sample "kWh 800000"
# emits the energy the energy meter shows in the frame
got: kWh 146752.81
